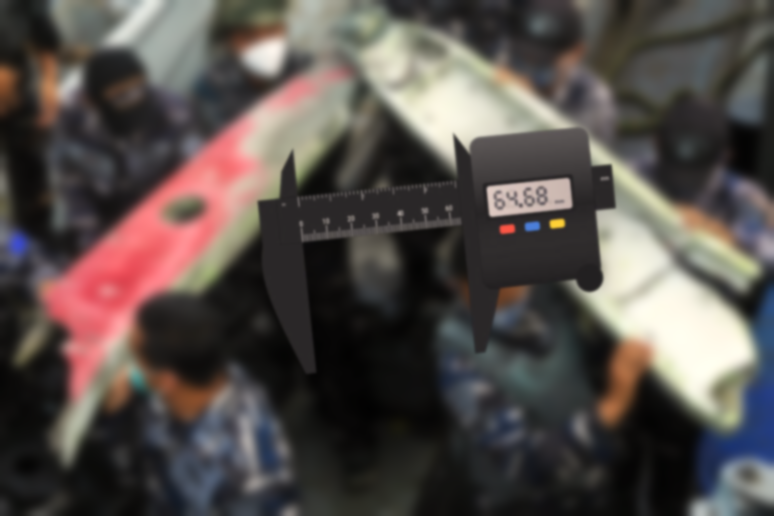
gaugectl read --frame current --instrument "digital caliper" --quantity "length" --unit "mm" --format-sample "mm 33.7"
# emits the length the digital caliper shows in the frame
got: mm 64.68
